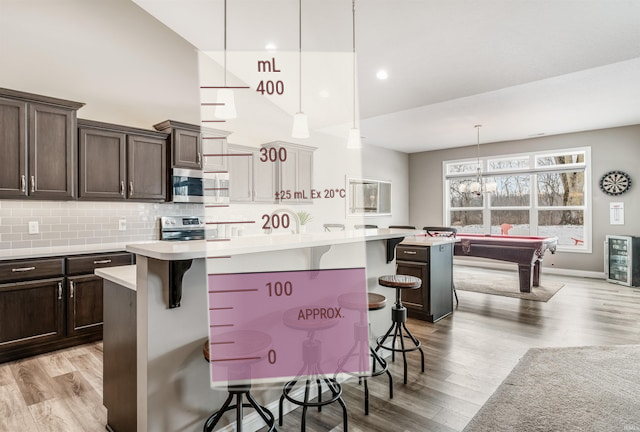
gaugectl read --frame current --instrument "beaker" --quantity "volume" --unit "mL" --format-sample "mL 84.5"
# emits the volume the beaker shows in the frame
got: mL 125
